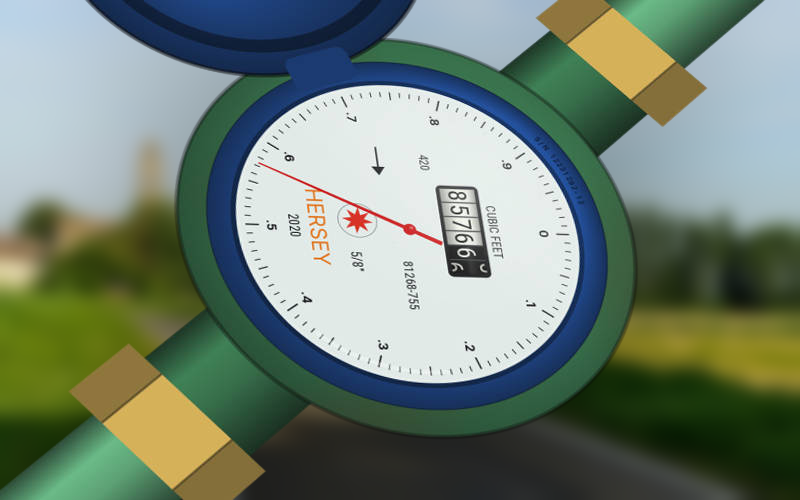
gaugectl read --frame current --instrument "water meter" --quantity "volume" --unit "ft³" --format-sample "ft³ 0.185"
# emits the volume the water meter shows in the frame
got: ft³ 857665.57
